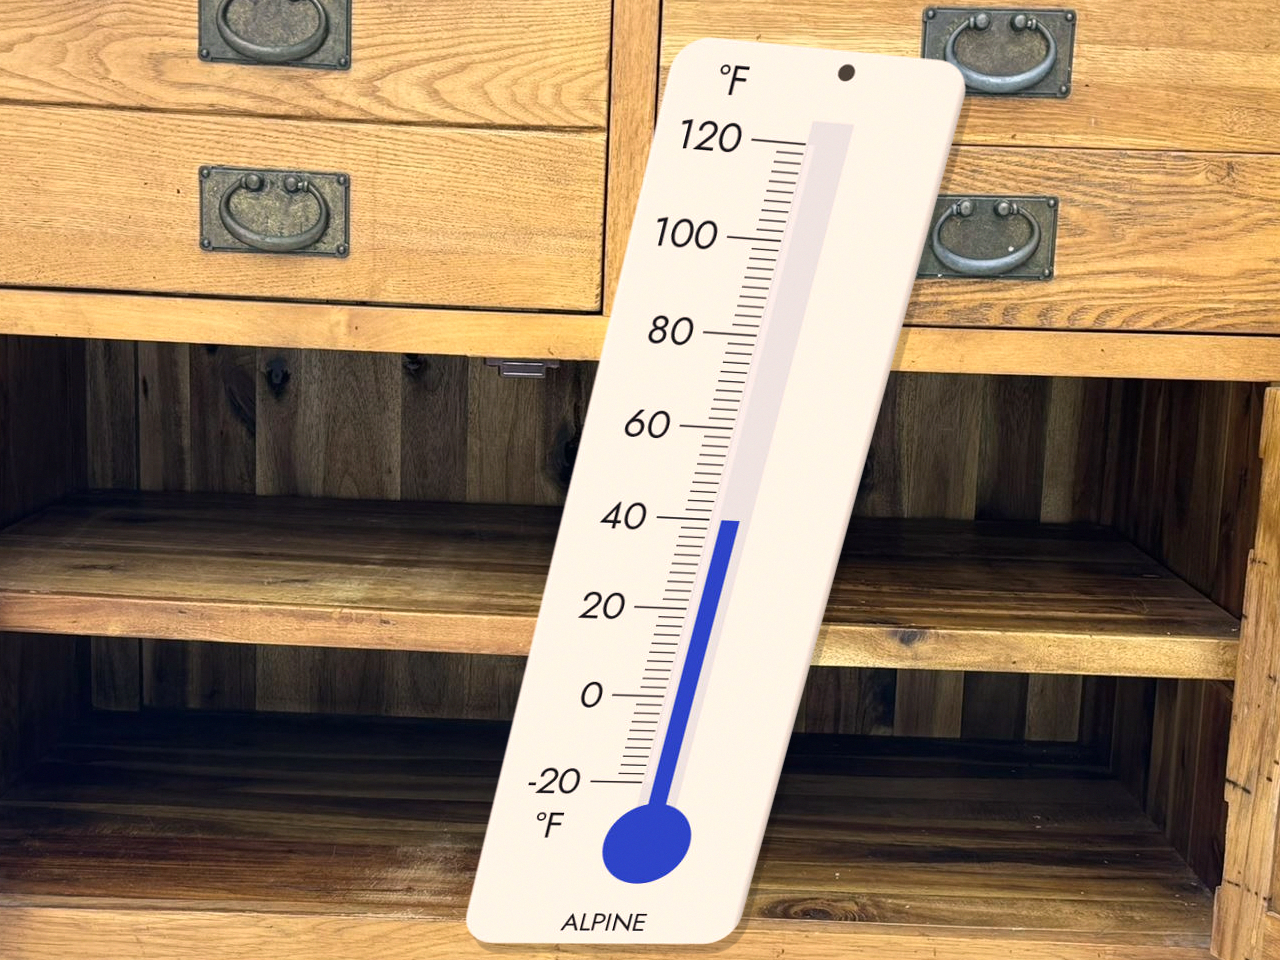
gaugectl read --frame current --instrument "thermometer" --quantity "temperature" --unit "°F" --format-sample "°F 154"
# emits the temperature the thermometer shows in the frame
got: °F 40
